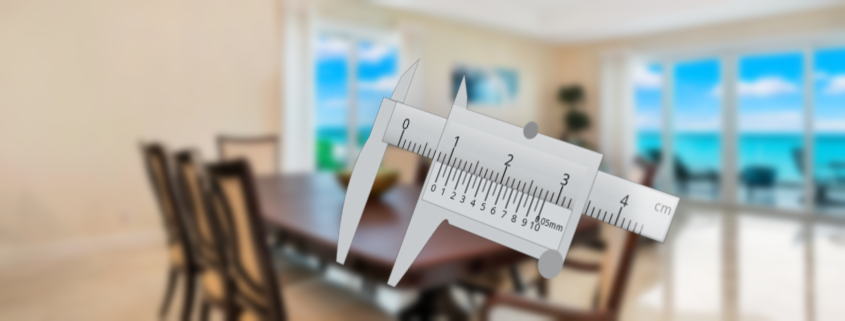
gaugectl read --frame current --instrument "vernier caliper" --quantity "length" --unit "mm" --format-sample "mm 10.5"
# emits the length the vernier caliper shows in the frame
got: mm 9.0
